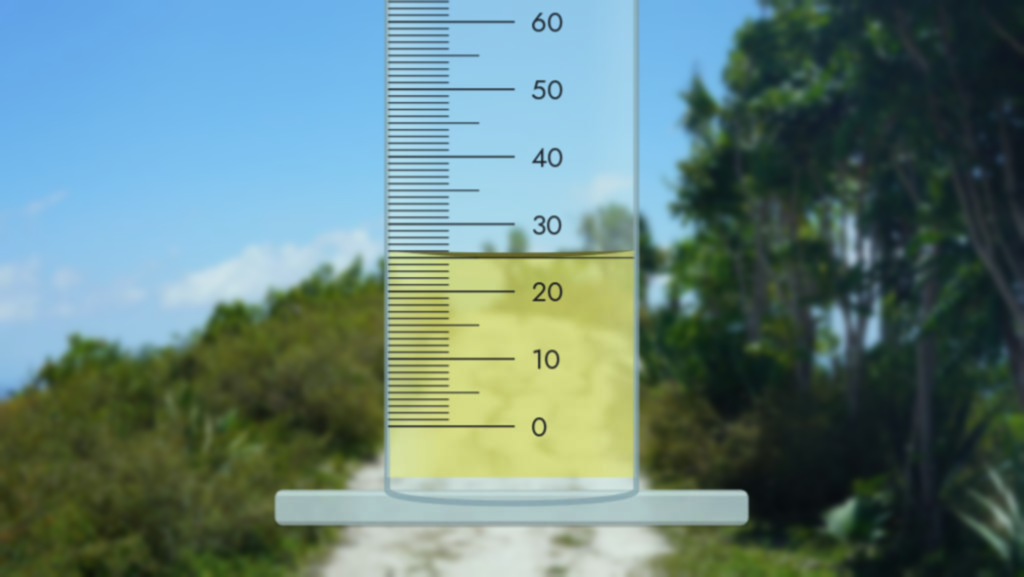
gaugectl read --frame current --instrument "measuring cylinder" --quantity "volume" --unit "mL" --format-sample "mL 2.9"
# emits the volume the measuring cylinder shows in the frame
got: mL 25
